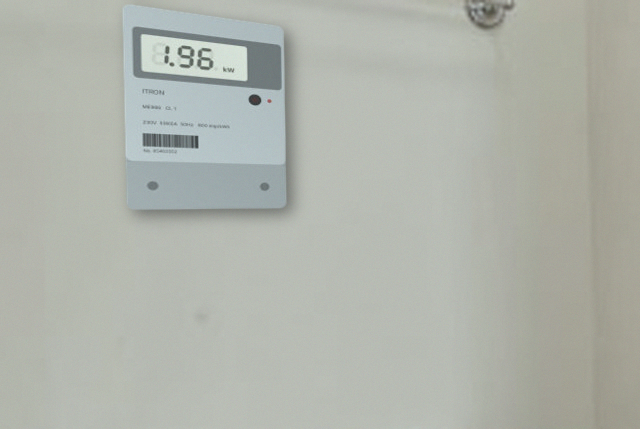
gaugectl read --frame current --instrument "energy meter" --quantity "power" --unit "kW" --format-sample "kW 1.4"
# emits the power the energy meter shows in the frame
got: kW 1.96
